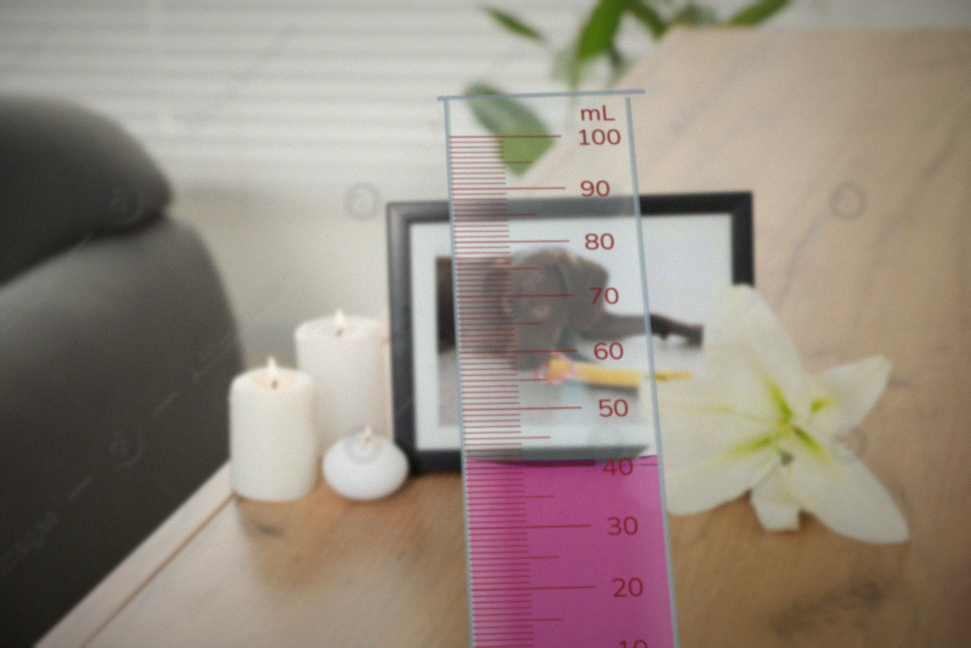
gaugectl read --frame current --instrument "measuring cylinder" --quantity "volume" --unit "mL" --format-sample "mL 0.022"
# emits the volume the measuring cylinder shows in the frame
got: mL 40
